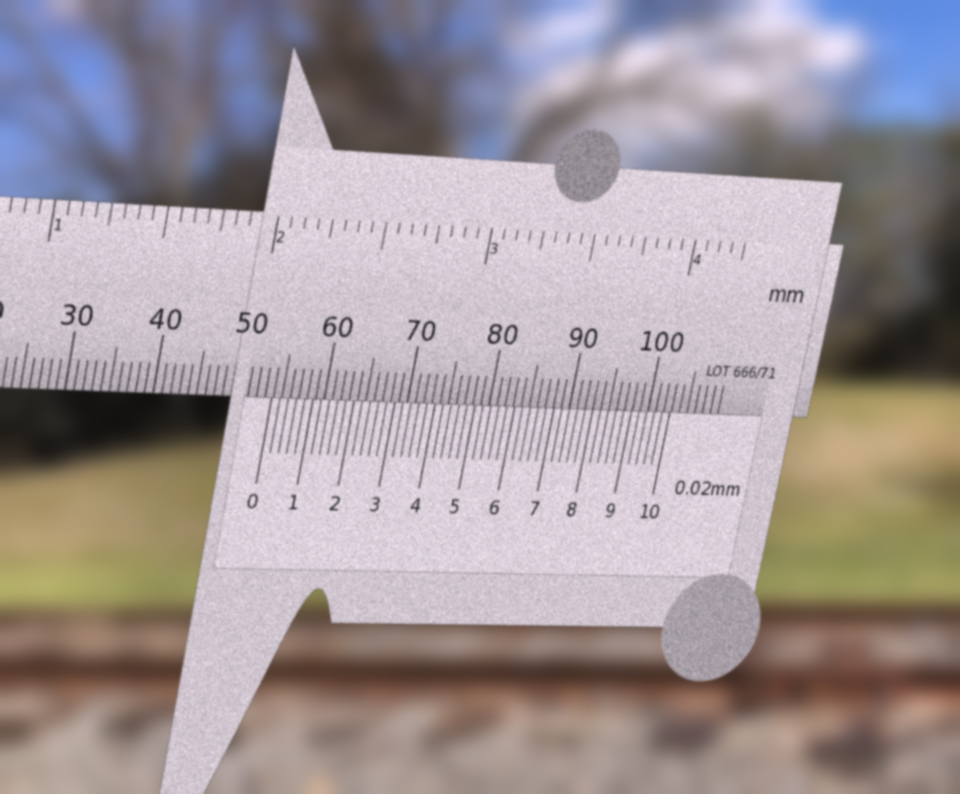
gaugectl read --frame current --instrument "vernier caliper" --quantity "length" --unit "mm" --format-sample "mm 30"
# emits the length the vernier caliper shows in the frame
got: mm 53.8
